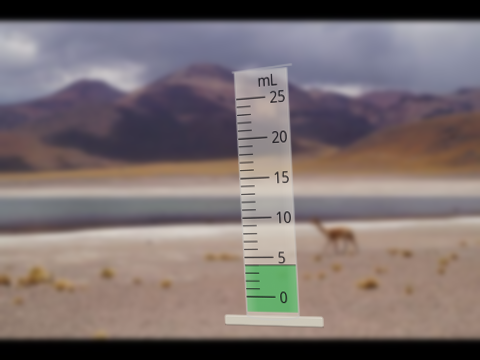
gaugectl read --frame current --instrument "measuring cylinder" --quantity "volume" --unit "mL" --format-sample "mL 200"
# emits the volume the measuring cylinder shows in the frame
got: mL 4
